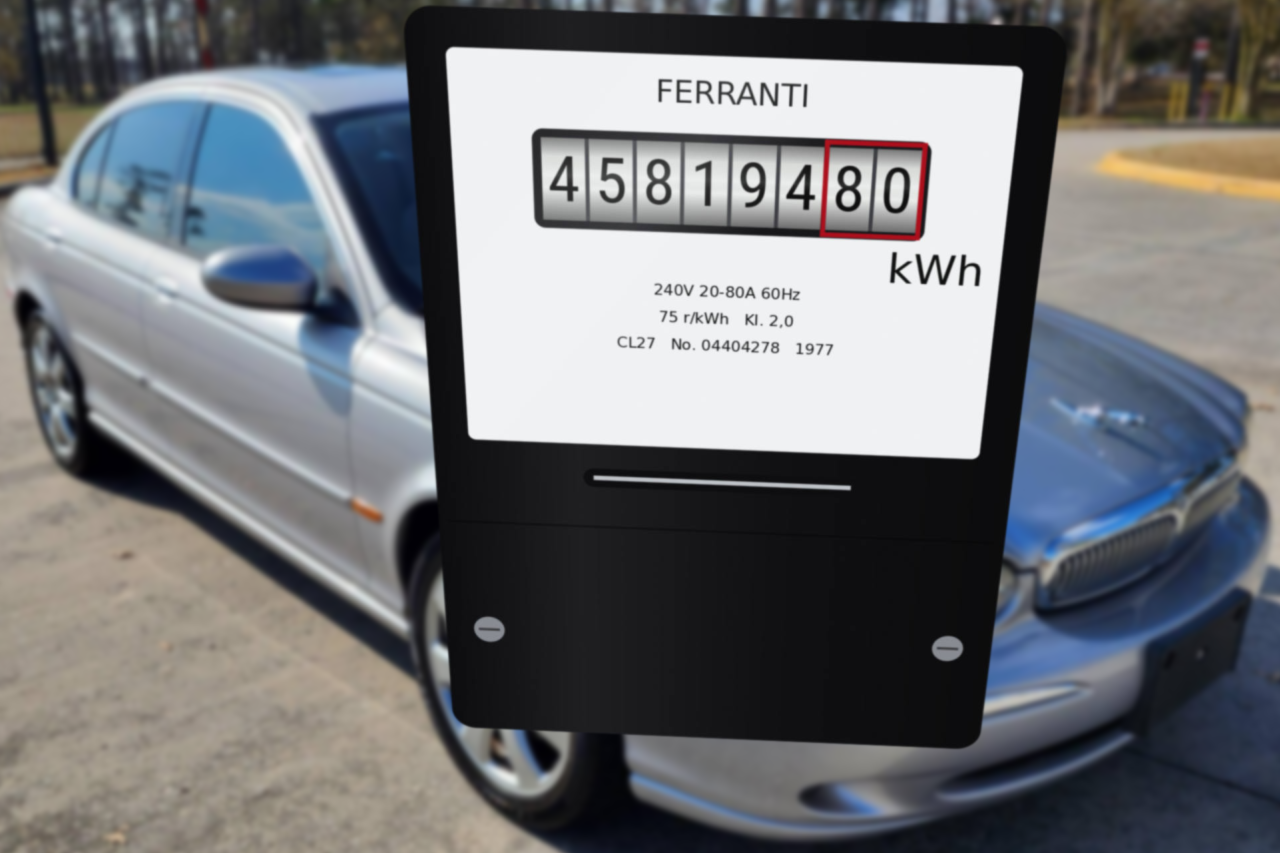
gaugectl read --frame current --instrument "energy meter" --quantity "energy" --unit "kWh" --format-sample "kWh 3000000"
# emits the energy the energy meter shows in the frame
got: kWh 458194.80
